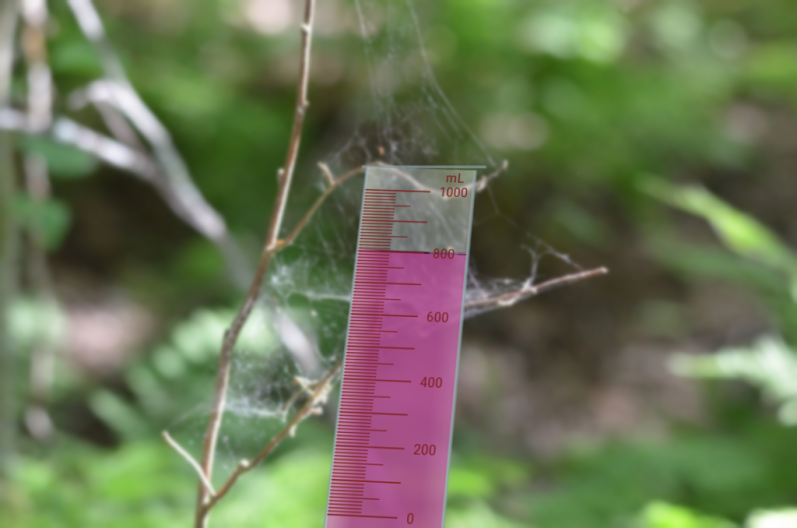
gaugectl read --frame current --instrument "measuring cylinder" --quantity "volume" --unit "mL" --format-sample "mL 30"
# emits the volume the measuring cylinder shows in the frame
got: mL 800
